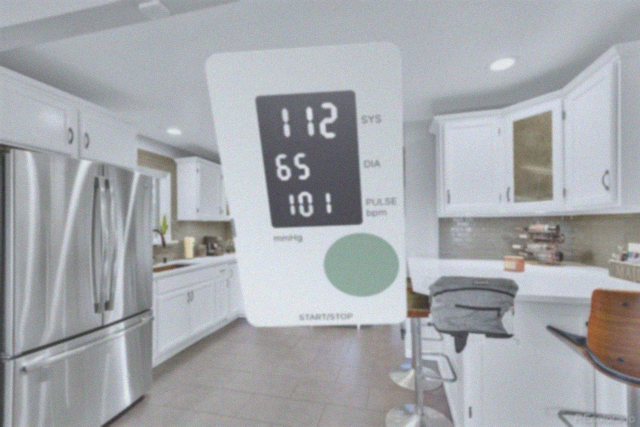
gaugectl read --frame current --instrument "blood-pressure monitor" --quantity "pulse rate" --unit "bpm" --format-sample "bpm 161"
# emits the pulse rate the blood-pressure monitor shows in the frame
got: bpm 101
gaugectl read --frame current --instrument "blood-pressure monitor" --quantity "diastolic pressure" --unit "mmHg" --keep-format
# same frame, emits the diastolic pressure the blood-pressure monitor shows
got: mmHg 65
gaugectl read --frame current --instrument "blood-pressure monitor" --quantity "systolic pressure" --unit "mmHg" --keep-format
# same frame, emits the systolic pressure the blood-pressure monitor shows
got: mmHg 112
